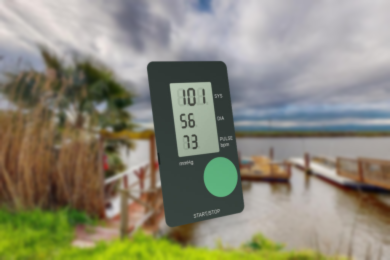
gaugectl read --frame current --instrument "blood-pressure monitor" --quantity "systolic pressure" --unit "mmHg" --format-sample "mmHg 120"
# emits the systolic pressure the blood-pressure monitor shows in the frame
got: mmHg 101
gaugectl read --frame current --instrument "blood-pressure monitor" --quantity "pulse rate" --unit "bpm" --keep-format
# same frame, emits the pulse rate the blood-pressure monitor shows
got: bpm 73
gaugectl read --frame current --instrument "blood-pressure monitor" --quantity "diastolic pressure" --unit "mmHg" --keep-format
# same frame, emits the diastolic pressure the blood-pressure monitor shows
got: mmHg 56
